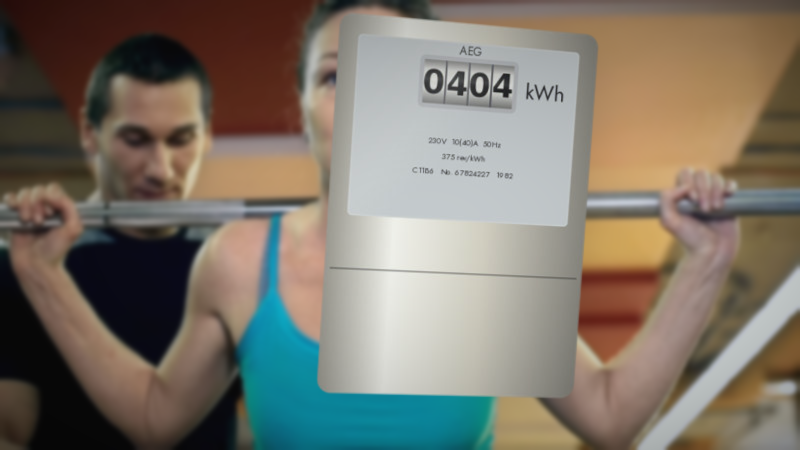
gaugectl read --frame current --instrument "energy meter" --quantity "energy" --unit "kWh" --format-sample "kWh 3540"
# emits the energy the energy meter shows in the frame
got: kWh 404
